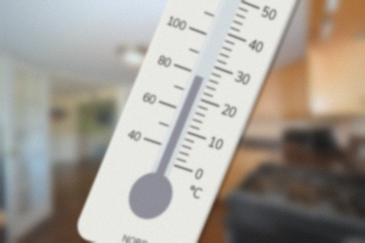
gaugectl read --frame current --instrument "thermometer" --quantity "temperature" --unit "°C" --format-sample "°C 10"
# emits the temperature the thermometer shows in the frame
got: °C 26
